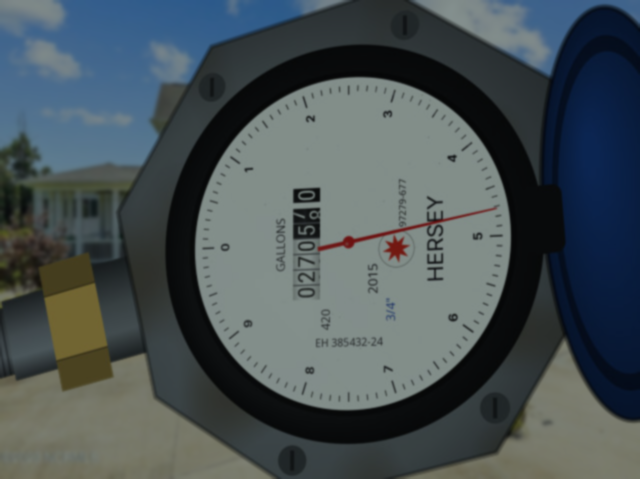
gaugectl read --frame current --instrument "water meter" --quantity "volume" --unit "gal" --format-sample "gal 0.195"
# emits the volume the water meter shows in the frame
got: gal 270574.7
